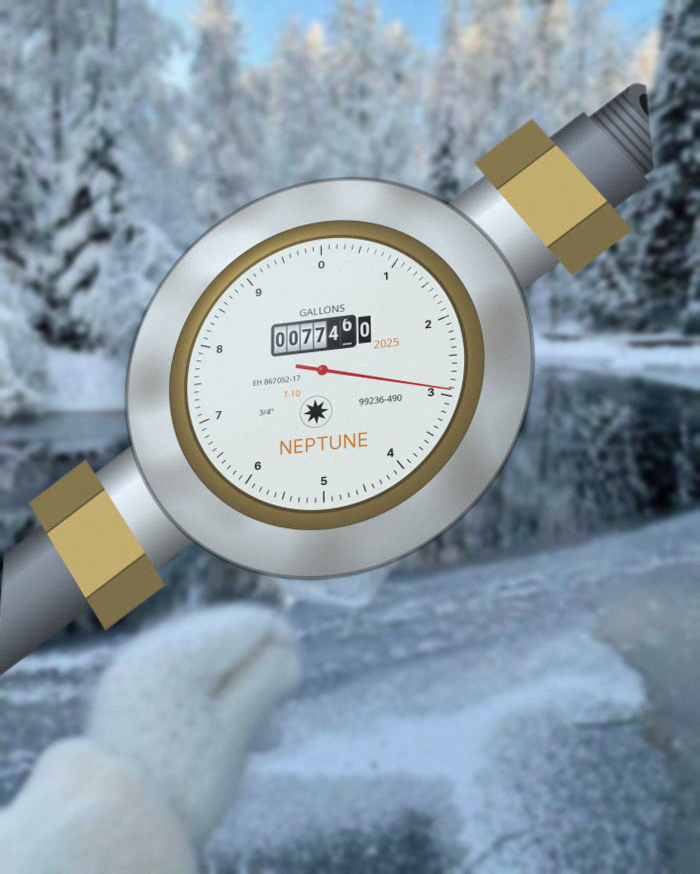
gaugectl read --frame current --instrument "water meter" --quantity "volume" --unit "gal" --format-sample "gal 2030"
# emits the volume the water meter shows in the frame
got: gal 77462.9
